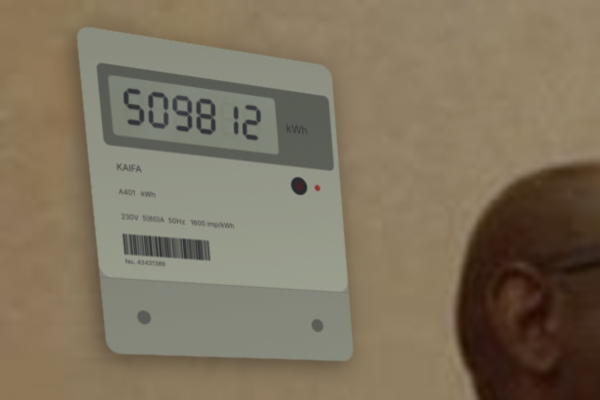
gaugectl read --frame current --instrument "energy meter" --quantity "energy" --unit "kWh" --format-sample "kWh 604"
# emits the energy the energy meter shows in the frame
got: kWh 509812
